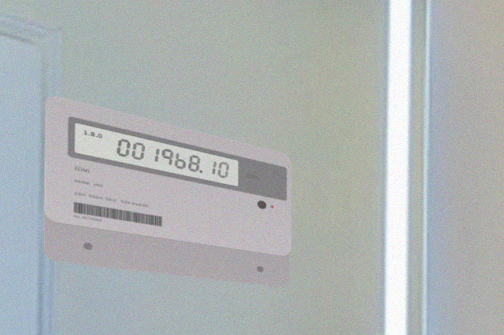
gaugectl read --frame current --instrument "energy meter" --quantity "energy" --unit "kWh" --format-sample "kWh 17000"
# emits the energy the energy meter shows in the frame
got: kWh 1968.10
